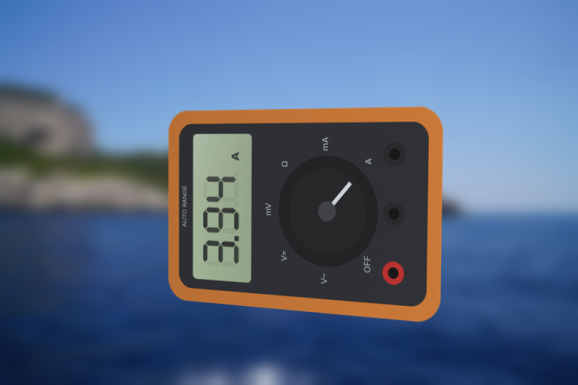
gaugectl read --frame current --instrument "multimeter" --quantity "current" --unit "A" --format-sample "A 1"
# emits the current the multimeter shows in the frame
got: A 3.94
